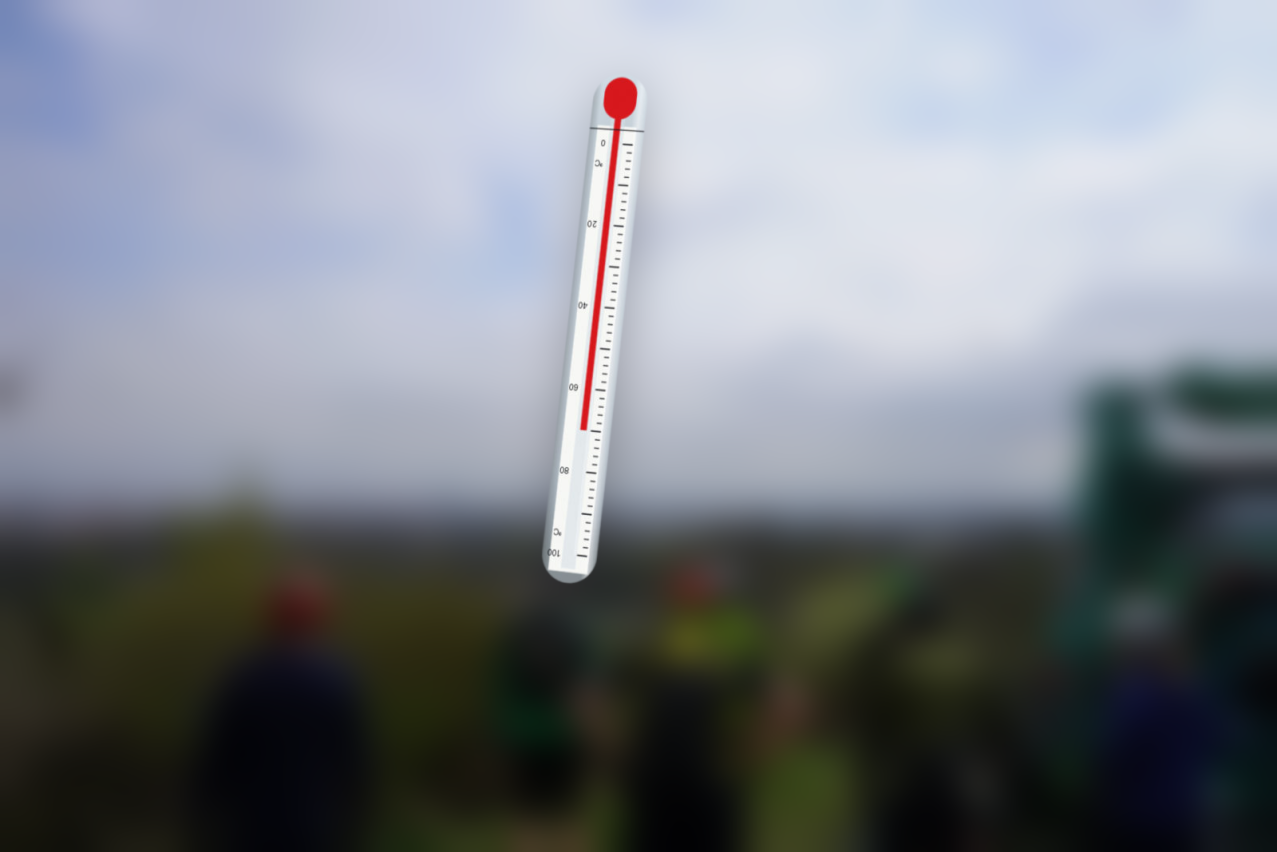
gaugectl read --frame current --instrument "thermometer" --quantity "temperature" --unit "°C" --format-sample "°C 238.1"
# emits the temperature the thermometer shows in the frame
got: °C 70
